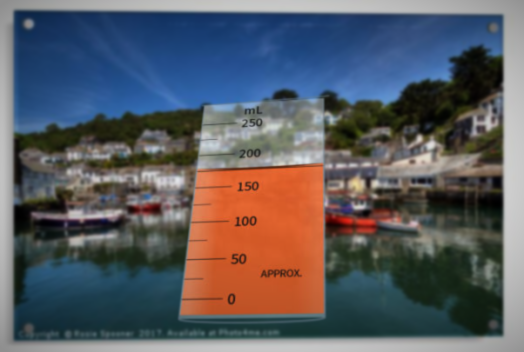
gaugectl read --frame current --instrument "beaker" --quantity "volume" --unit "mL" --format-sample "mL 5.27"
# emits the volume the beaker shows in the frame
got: mL 175
